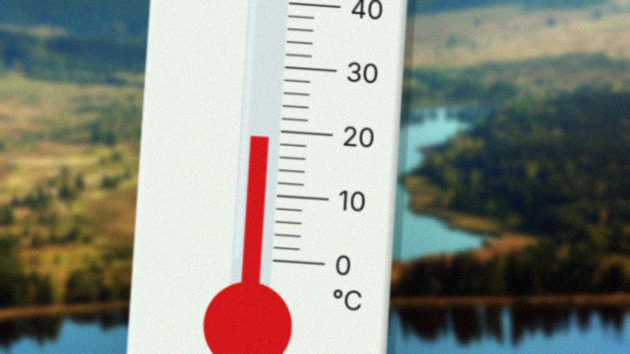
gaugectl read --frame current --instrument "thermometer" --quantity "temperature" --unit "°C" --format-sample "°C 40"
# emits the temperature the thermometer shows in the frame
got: °C 19
